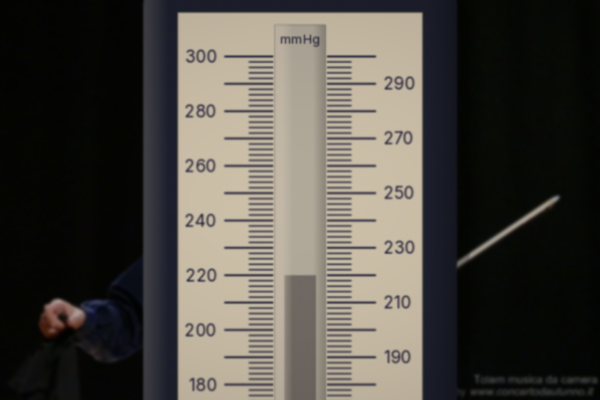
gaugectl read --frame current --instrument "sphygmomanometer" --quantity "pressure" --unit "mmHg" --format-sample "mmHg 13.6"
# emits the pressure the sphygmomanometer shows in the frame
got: mmHg 220
